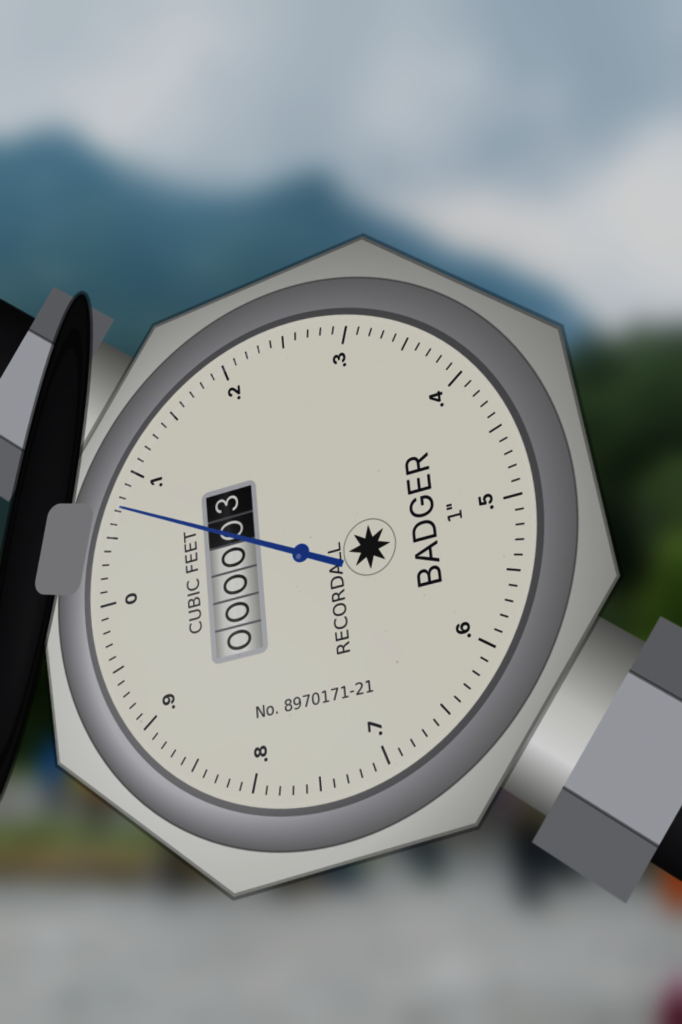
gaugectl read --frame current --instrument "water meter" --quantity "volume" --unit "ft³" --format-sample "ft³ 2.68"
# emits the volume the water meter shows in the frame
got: ft³ 3.07
